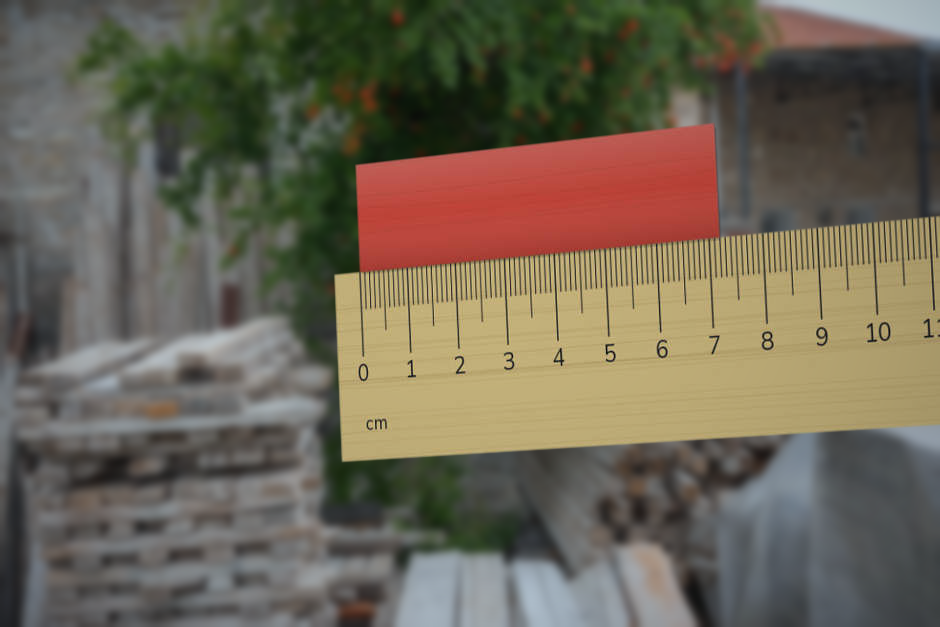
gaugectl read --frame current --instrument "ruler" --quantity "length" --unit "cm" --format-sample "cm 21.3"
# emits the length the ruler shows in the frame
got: cm 7.2
